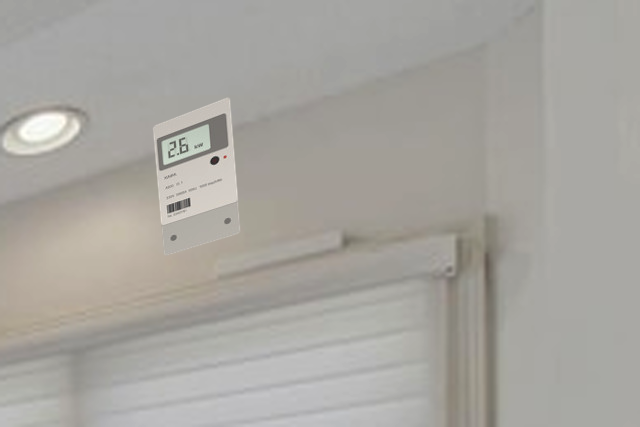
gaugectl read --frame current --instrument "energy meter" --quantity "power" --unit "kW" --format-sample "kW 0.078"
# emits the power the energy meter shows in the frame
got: kW 2.6
